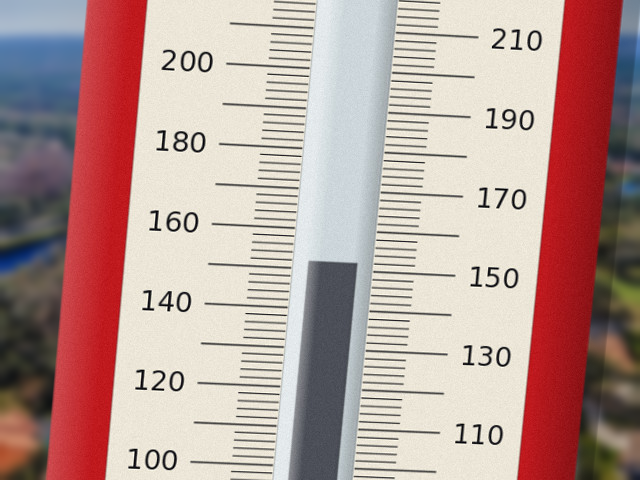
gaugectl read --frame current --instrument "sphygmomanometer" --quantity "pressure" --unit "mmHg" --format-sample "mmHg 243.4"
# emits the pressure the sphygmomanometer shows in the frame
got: mmHg 152
